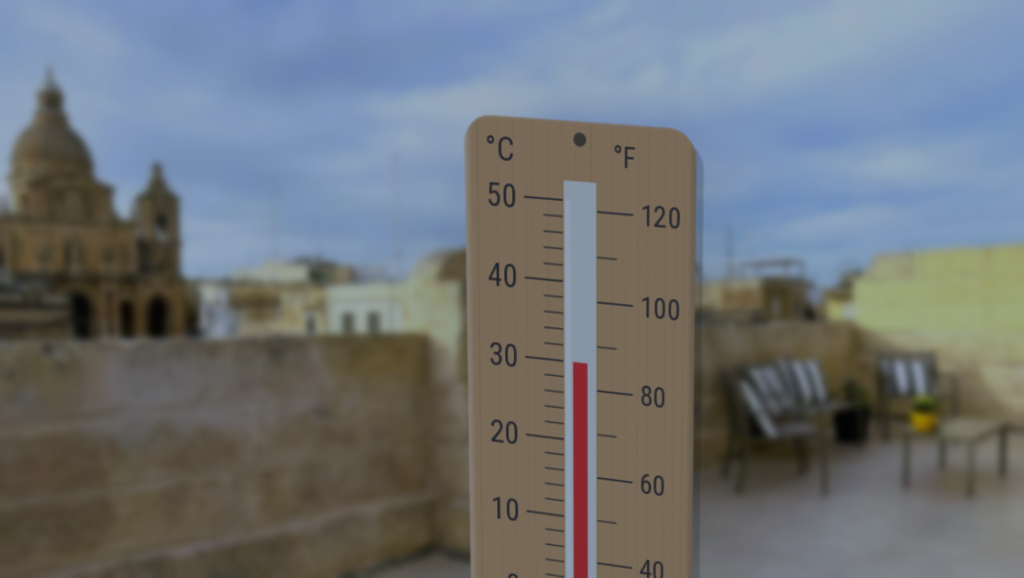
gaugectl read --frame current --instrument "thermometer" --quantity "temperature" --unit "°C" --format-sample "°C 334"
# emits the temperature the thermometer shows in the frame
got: °C 30
